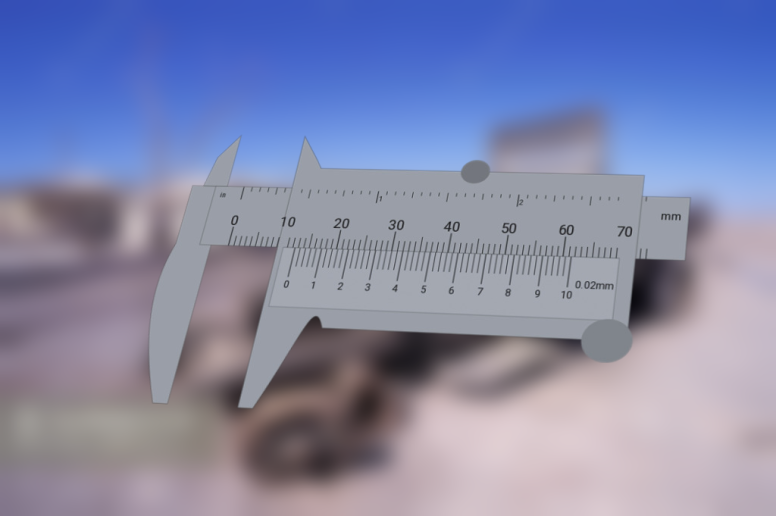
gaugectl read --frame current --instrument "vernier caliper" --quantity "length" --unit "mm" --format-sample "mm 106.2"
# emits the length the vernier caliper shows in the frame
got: mm 12.4
